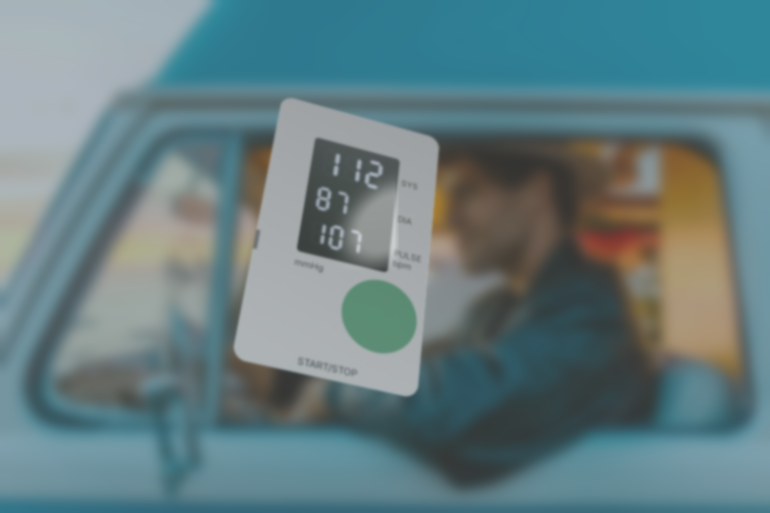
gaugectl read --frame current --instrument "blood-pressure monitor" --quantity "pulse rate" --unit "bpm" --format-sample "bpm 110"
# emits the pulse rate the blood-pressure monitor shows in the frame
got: bpm 107
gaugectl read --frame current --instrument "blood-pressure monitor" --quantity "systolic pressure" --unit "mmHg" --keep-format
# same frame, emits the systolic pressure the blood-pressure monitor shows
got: mmHg 112
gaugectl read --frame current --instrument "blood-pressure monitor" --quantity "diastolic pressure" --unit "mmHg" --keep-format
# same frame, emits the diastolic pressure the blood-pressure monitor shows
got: mmHg 87
